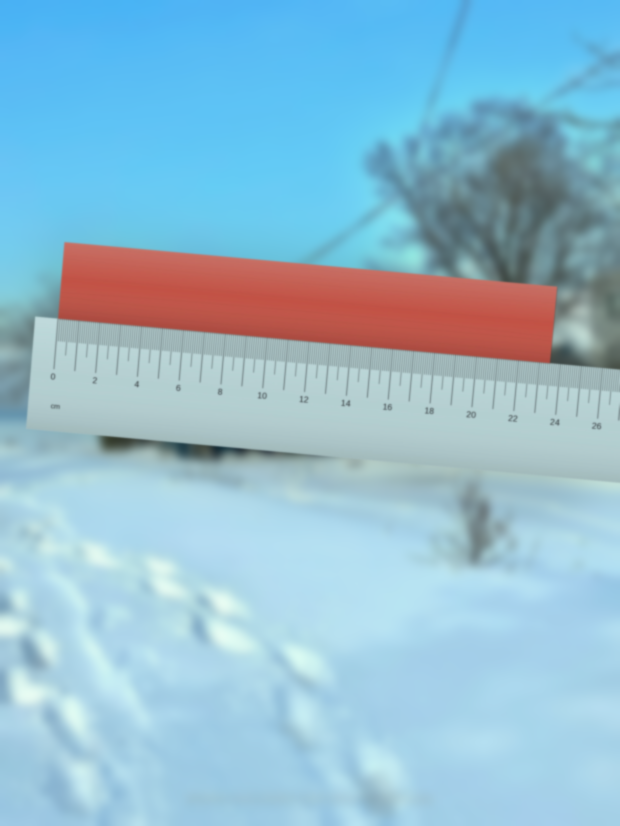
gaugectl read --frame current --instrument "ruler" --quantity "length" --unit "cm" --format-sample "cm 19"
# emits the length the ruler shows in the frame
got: cm 23.5
